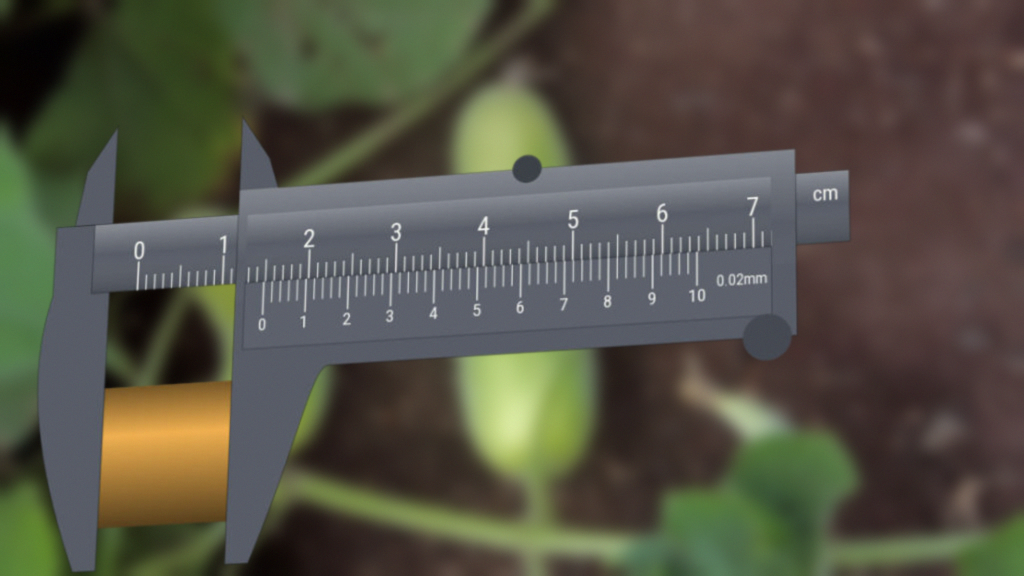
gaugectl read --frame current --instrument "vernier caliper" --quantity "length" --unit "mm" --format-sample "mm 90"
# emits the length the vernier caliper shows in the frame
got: mm 14.8
